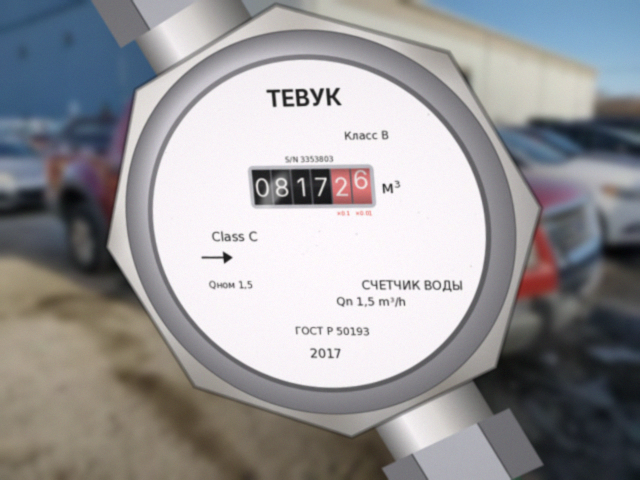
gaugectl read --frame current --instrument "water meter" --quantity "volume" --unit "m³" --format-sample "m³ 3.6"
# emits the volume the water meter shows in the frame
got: m³ 817.26
